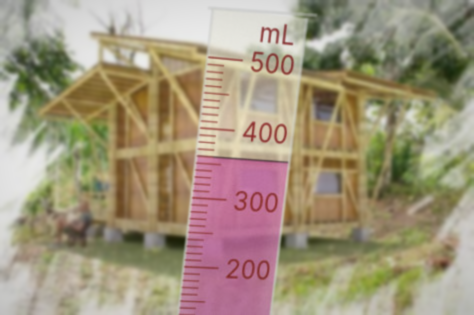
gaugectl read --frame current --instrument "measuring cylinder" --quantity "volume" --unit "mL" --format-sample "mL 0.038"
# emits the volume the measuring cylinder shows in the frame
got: mL 360
